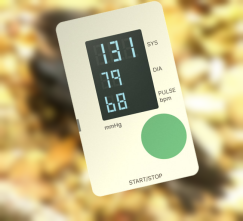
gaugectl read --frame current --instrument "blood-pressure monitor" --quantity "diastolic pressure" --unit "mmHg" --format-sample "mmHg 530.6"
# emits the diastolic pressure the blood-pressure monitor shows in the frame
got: mmHg 79
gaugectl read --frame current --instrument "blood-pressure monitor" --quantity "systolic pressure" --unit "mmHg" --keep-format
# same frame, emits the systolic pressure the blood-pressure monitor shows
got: mmHg 131
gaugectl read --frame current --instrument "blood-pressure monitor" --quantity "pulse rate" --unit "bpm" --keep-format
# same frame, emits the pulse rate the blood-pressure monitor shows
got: bpm 68
